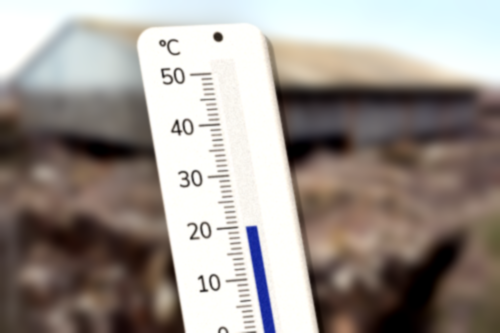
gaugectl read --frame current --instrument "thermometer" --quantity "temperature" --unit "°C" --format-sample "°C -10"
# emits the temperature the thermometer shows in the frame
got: °C 20
